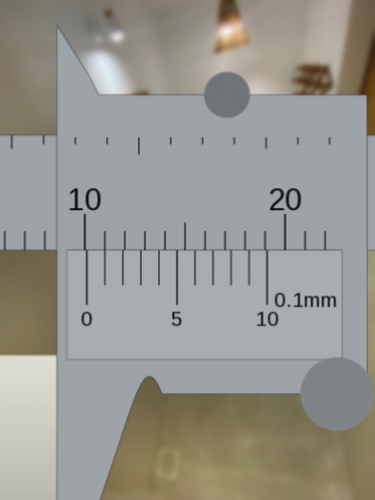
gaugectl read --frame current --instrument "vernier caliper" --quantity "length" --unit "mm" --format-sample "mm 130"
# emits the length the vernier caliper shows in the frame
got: mm 10.1
